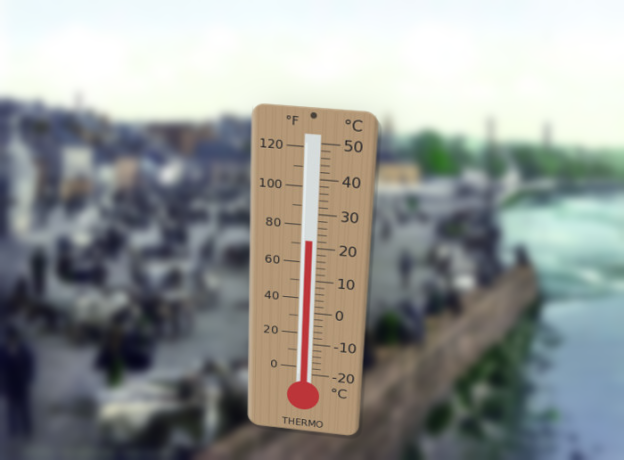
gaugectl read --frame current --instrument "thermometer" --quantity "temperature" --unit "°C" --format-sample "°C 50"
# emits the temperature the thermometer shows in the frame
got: °C 22
